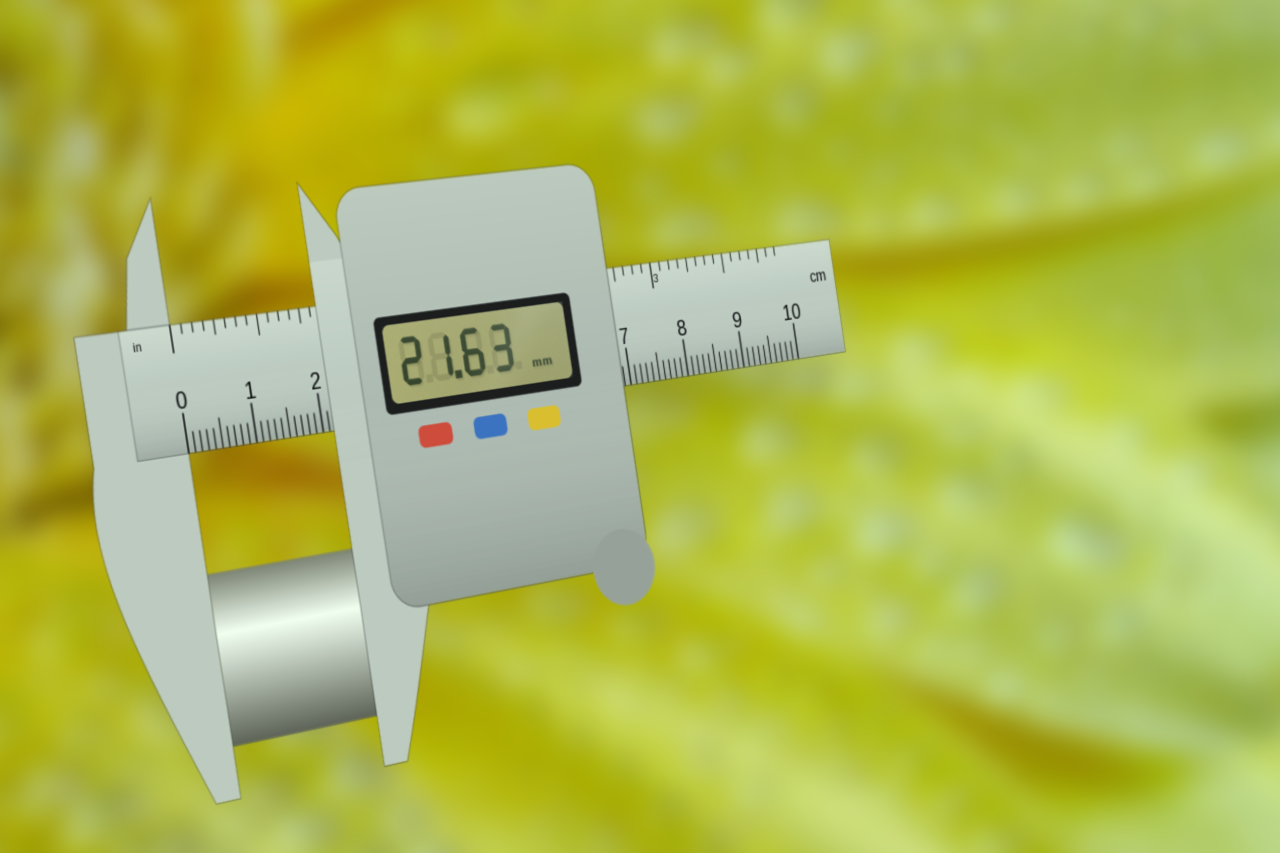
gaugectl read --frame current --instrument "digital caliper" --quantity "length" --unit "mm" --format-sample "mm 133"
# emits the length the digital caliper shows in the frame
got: mm 21.63
